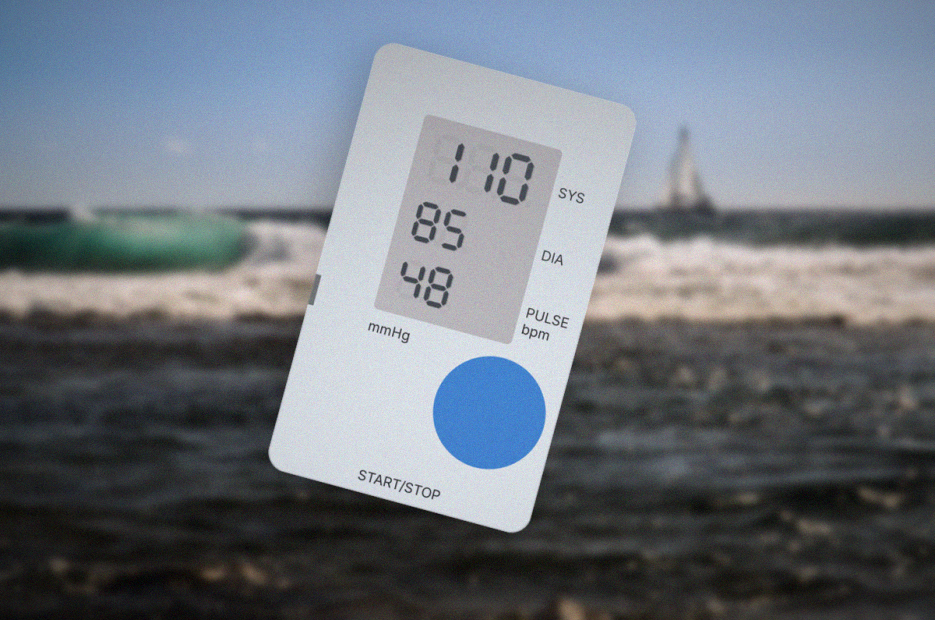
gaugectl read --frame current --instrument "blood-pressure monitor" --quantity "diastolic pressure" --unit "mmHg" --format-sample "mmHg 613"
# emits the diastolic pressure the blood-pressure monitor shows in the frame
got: mmHg 85
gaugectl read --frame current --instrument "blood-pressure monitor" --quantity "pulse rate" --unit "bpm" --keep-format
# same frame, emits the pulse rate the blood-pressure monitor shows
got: bpm 48
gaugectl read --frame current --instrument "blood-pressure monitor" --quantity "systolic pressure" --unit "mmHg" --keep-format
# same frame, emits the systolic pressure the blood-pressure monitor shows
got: mmHg 110
